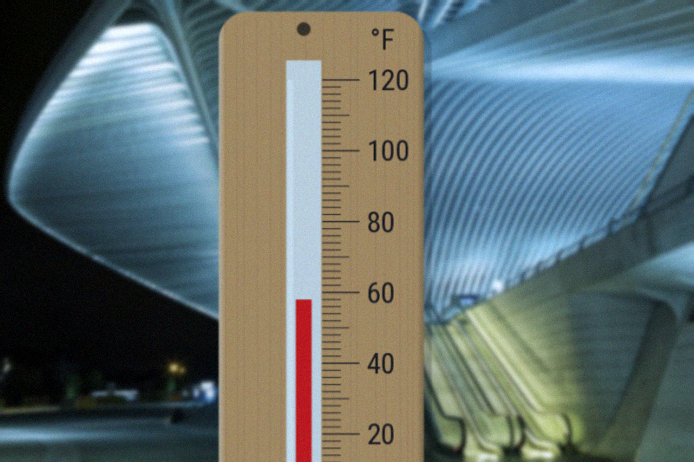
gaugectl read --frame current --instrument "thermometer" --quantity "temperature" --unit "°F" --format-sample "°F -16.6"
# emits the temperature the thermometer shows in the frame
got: °F 58
